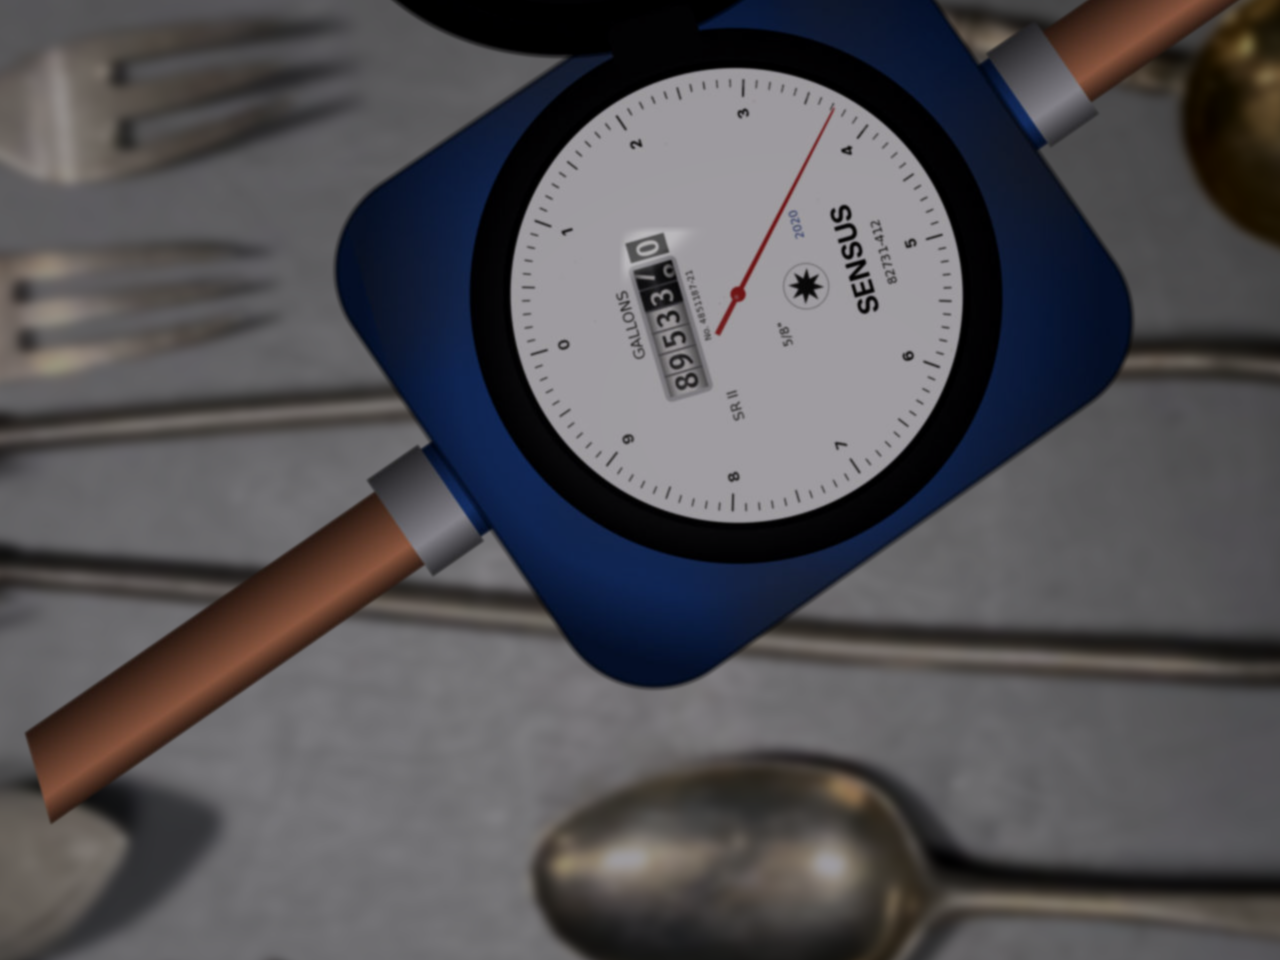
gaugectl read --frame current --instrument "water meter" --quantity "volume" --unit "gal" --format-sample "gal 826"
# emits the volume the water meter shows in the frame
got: gal 8953373.7
